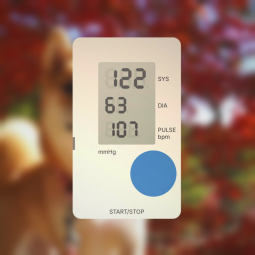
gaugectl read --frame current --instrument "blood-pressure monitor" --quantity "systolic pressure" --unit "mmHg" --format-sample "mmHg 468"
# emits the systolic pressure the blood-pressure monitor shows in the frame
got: mmHg 122
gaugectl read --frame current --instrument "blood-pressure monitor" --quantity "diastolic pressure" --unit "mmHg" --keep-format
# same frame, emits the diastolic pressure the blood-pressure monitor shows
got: mmHg 63
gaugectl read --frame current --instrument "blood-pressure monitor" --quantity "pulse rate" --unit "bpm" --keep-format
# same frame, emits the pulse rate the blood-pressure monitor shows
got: bpm 107
